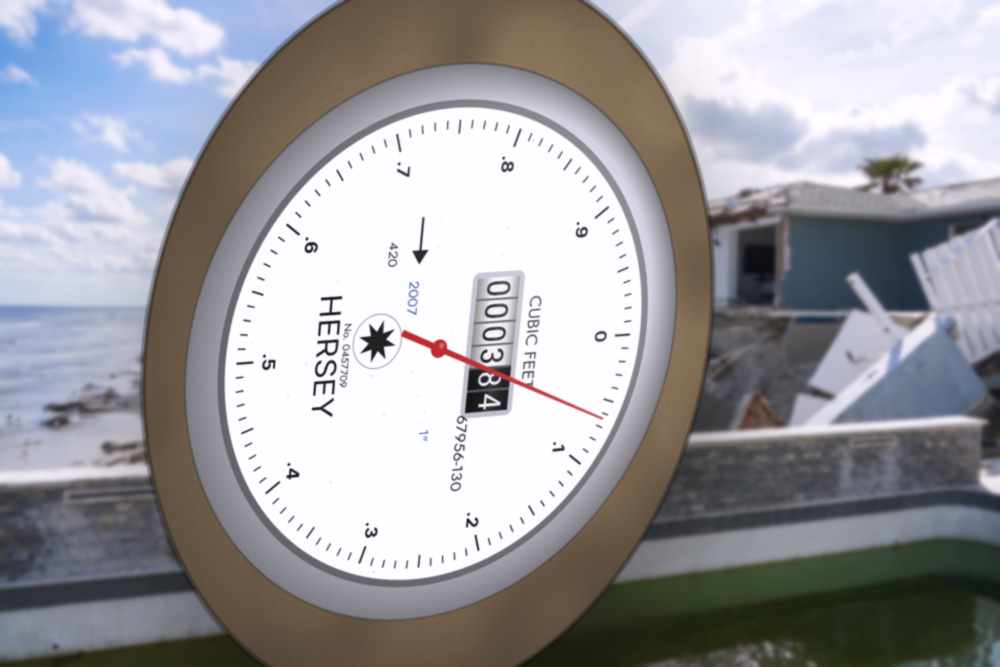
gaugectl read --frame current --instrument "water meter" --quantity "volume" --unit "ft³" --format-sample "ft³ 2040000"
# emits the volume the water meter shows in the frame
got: ft³ 384.06
